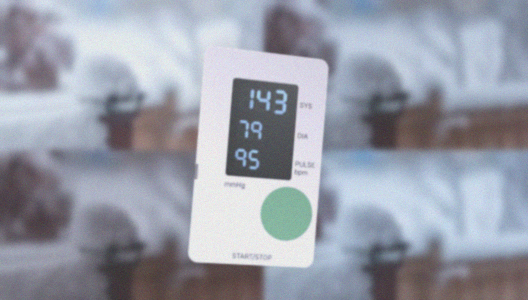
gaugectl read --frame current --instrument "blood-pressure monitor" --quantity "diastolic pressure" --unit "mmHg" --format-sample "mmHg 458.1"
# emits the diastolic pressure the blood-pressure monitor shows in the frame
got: mmHg 79
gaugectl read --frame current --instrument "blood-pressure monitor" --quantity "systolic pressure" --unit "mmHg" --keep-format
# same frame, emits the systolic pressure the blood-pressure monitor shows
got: mmHg 143
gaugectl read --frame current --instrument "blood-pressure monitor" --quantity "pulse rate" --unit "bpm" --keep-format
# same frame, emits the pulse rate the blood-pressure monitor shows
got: bpm 95
